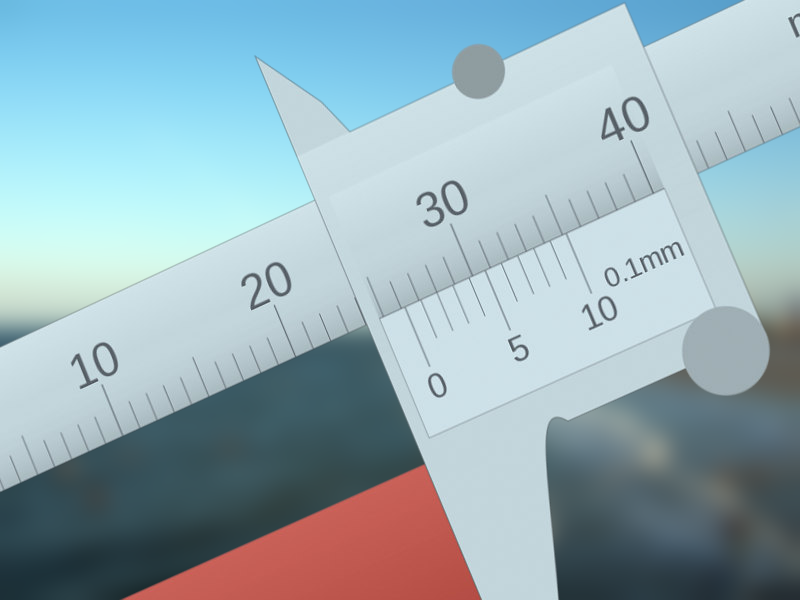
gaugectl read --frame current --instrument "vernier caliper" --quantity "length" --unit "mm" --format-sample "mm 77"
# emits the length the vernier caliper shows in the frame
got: mm 26.2
